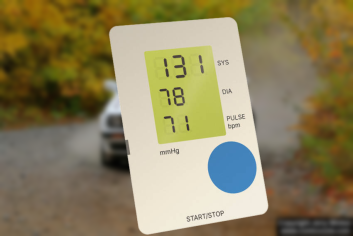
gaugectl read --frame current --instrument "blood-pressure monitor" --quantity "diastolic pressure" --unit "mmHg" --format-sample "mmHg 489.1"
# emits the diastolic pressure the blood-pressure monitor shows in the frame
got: mmHg 78
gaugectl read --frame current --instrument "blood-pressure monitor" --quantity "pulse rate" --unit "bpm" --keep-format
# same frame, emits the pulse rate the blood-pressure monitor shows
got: bpm 71
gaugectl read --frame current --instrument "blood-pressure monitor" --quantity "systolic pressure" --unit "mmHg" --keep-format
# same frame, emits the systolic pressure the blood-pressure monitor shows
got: mmHg 131
